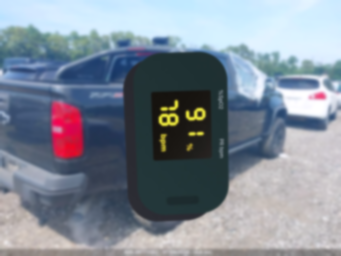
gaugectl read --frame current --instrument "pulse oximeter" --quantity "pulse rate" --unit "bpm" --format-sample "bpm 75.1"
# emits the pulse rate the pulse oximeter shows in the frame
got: bpm 78
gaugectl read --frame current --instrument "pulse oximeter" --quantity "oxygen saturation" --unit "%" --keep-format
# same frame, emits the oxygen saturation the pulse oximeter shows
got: % 91
